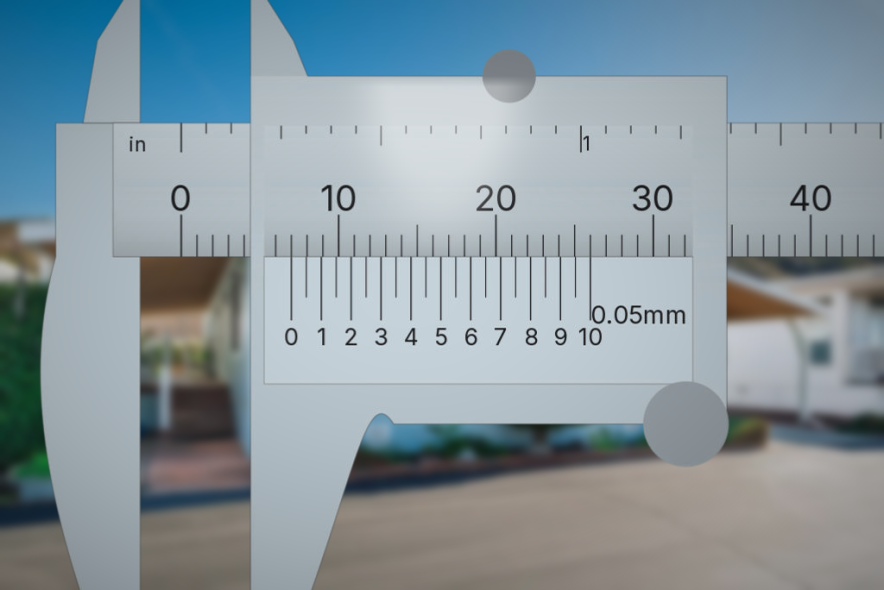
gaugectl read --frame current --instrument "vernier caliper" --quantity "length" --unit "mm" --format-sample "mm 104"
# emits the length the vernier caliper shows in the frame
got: mm 7.0
